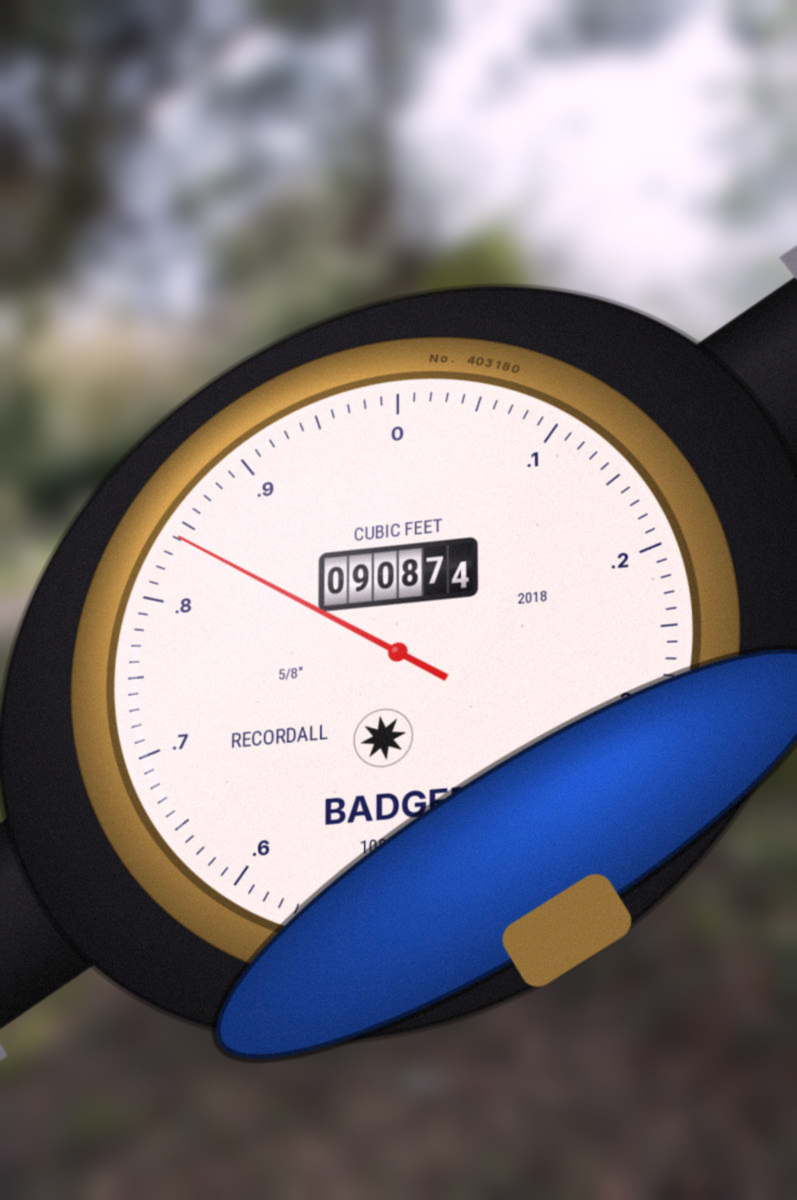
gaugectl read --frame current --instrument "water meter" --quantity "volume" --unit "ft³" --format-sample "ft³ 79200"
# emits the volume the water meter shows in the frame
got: ft³ 90873.84
